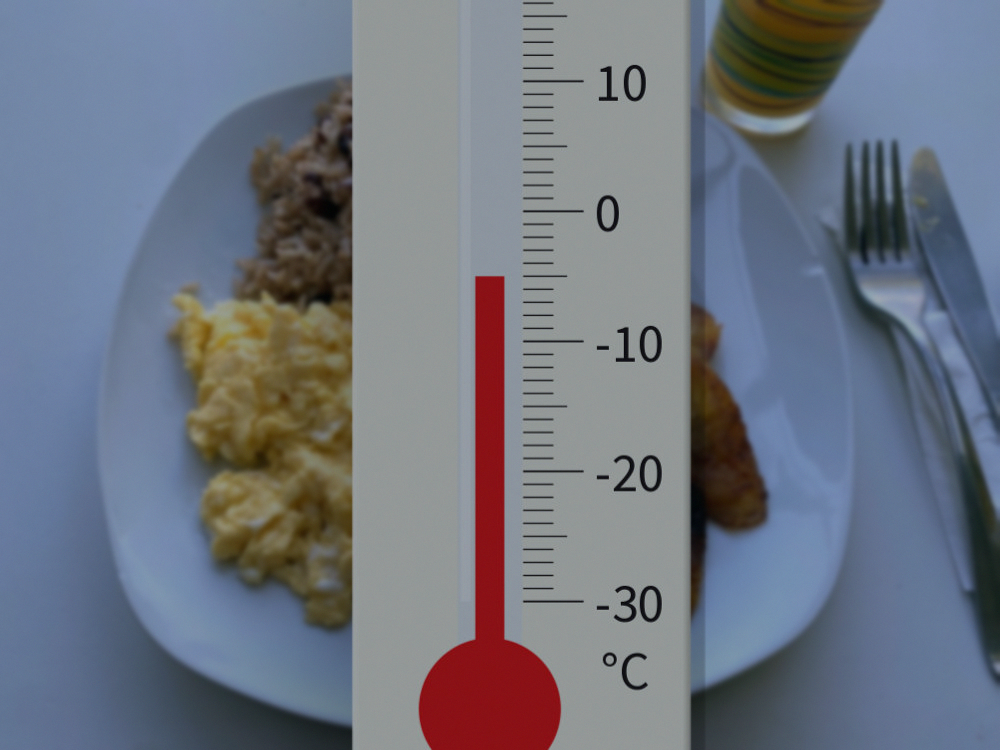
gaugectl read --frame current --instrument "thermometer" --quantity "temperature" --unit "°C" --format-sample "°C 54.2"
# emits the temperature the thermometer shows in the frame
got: °C -5
